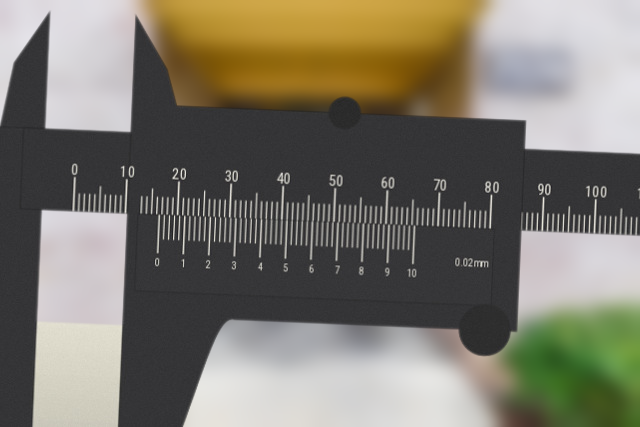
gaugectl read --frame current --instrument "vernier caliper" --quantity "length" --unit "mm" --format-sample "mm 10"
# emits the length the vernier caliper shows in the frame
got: mm 16.5
